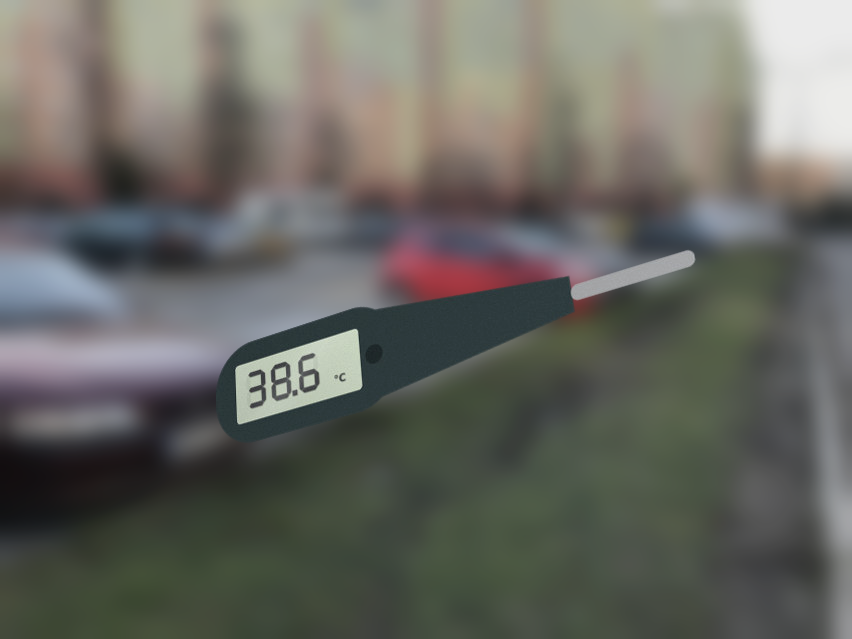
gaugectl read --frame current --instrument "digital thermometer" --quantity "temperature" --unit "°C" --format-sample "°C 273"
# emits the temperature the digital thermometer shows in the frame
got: °C 38.6
